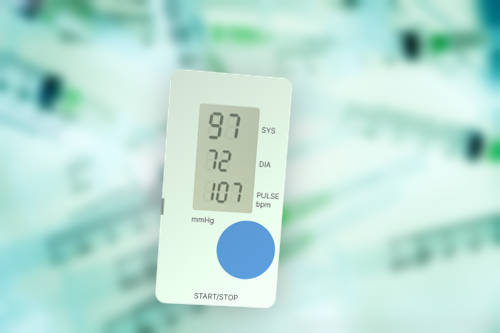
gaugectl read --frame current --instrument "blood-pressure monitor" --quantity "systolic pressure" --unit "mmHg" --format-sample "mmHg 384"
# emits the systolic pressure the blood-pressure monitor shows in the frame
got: mmHg 97
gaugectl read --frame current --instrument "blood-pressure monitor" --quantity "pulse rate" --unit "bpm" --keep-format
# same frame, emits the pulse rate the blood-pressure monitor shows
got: bpm 107
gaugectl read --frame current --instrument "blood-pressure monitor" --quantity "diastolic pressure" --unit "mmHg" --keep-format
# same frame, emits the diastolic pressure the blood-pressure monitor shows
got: mmHg 72
